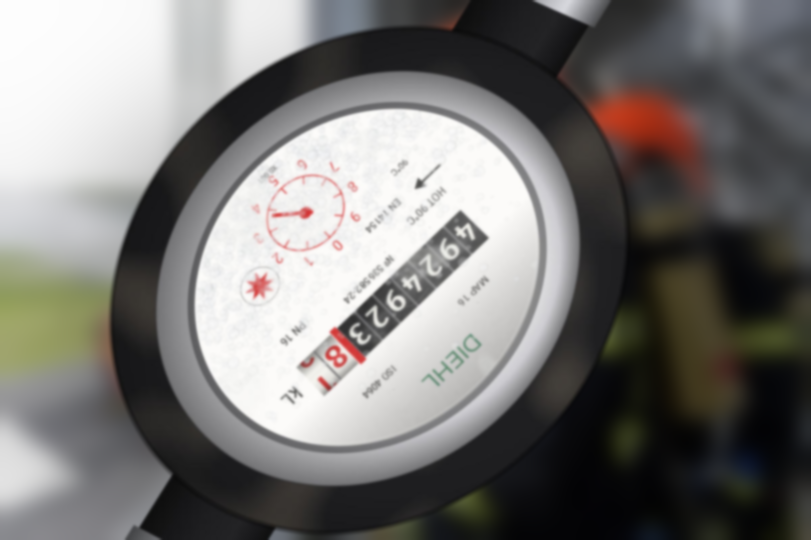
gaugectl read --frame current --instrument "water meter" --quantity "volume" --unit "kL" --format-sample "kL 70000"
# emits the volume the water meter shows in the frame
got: kL 4924923.813
